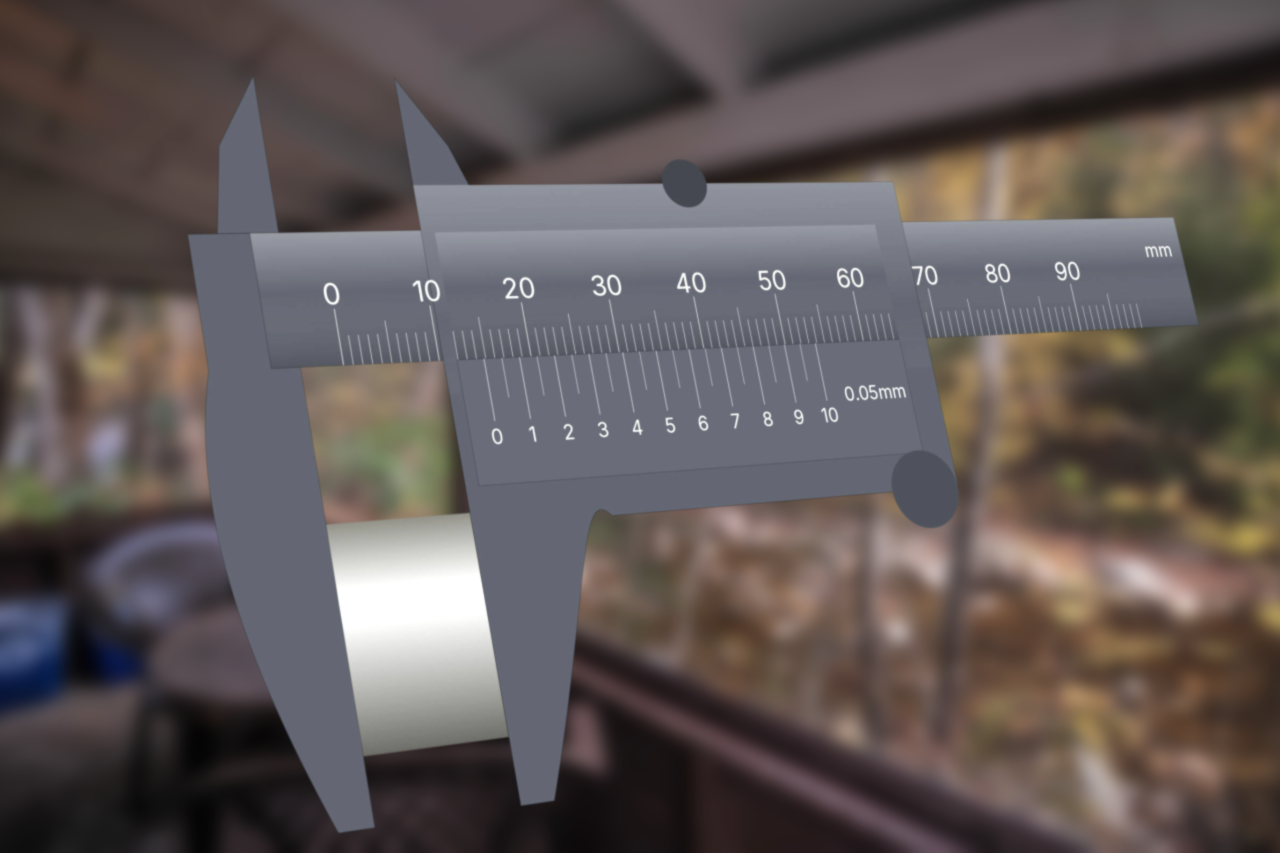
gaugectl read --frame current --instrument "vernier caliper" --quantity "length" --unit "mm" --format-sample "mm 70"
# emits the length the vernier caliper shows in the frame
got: mm 14.8
